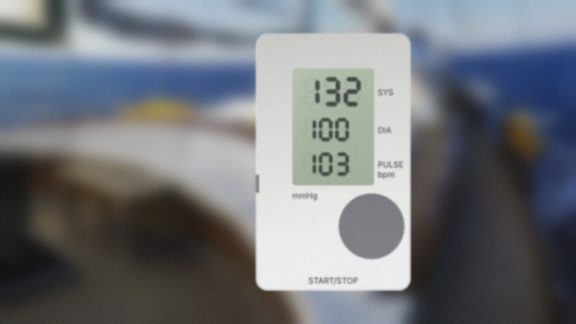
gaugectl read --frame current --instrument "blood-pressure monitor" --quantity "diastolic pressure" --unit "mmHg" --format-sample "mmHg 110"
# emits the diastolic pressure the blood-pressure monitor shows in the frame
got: mmHg 100
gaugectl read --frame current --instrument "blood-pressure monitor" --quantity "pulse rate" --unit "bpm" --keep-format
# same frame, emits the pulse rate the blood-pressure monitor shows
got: bpm 103
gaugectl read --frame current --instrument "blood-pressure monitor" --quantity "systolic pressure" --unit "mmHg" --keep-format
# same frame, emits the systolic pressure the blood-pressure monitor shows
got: mmHg 132
